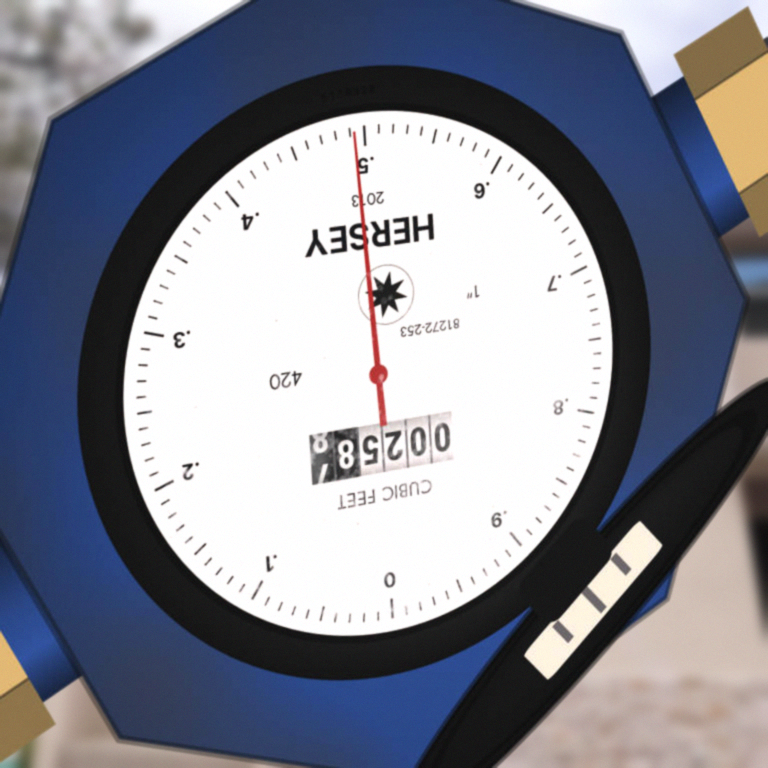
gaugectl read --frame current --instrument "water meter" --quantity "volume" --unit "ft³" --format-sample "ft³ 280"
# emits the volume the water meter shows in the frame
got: ft³ 2587.49
